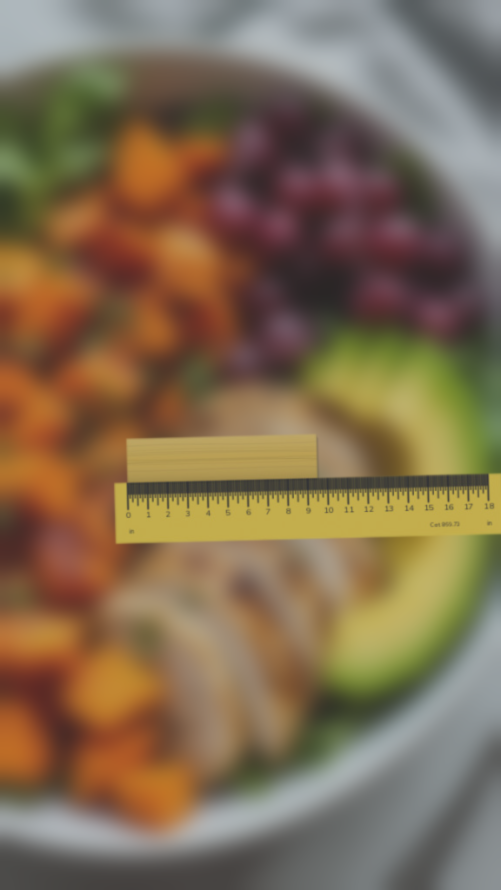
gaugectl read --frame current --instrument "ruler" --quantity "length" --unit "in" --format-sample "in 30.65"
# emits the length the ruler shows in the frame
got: in 9.5
